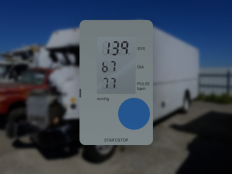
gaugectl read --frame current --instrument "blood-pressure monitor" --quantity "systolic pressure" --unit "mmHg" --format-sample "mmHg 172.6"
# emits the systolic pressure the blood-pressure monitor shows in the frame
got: mmHg 139
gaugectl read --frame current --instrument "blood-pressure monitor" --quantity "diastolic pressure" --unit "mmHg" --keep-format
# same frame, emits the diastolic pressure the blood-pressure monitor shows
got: mmHg 67
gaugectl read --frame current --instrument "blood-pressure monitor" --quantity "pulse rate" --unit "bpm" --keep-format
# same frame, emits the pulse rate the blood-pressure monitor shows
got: bpm 77
